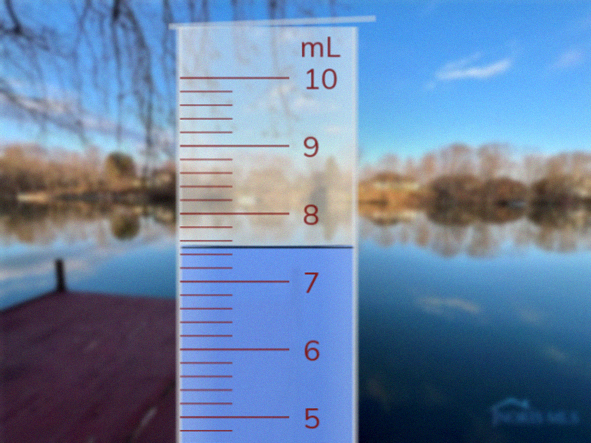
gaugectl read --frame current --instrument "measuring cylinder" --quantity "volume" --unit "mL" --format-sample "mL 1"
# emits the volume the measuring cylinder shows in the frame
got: mL 7.5
